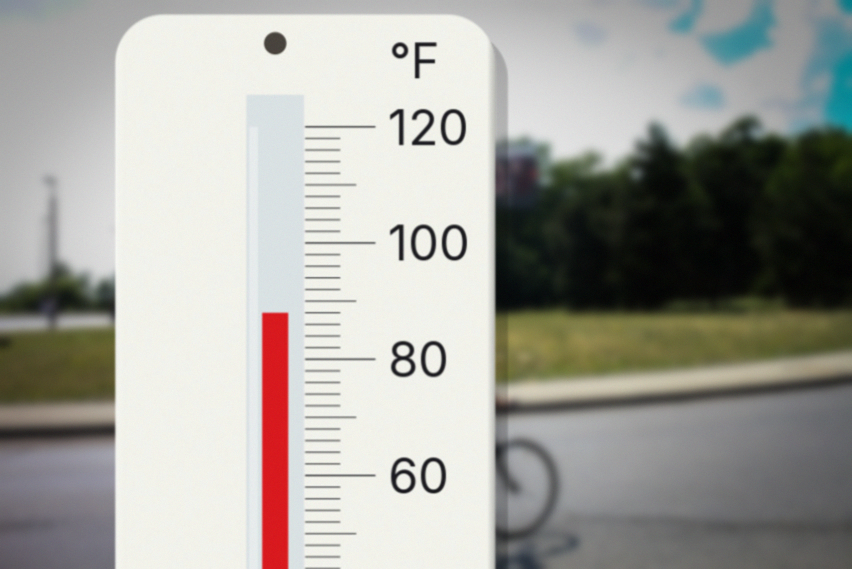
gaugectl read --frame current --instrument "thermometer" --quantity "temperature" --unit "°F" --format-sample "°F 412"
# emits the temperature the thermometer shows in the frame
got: °F 88
